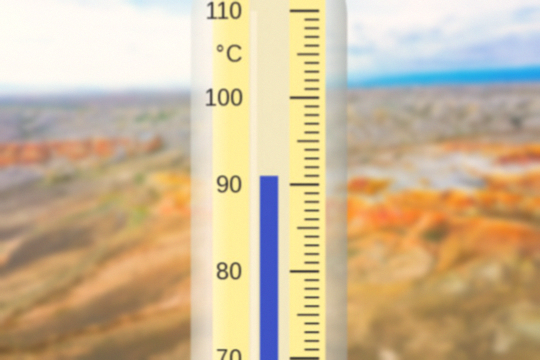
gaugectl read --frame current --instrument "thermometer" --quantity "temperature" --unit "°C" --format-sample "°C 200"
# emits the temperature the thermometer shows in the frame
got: °C 91
